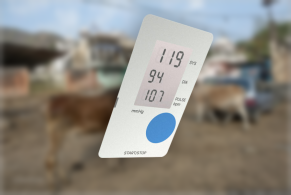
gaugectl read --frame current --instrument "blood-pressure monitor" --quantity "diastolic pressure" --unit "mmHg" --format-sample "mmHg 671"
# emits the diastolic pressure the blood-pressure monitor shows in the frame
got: mmHg 94
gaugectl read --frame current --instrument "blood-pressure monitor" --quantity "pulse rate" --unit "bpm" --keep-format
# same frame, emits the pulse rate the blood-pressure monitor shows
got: bpm 107
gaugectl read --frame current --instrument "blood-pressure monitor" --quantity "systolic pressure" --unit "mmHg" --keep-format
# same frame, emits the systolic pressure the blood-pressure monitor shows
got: mmHg 119
